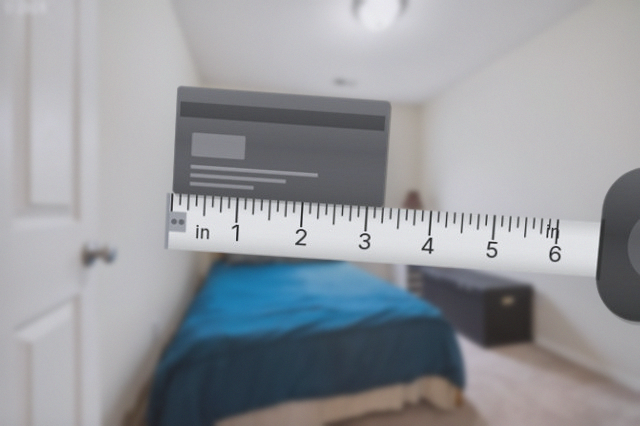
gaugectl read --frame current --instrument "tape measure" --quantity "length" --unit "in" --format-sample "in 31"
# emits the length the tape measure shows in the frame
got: in 3.25
